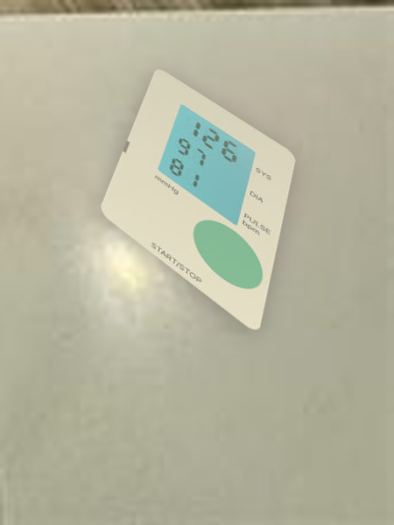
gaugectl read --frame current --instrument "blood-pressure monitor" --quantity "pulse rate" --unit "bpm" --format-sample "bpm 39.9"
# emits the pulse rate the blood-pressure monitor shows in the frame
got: bpm 81
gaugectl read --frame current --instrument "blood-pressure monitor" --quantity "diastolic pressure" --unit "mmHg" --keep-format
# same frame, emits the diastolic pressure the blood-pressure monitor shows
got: mmHg 97
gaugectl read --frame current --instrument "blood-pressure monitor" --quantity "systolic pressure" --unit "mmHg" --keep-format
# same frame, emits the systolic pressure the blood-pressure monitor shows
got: mmHg 126
